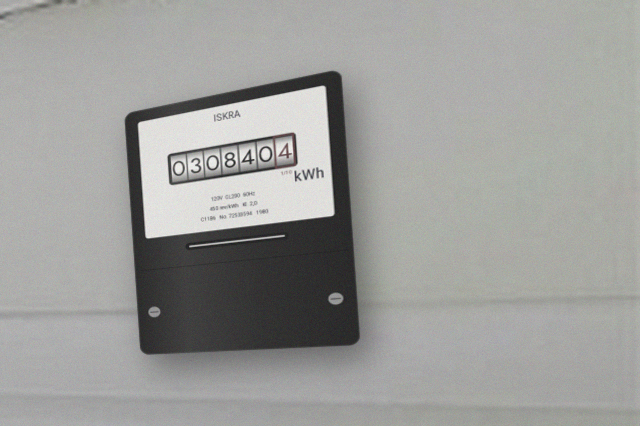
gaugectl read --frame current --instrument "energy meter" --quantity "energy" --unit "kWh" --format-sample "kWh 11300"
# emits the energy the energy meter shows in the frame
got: kWh 30840.4
